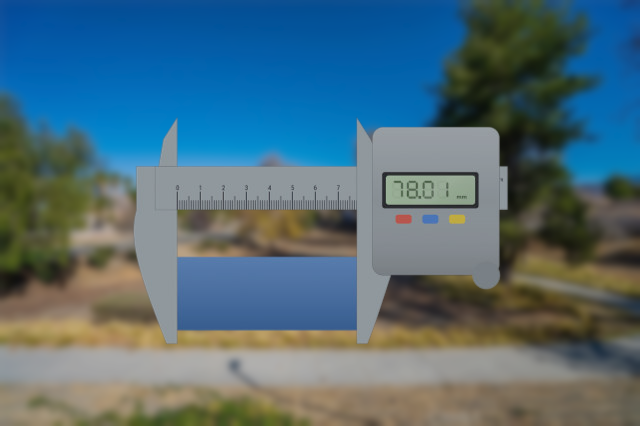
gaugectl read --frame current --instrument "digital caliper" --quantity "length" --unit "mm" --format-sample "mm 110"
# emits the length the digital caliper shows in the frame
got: mm 78.01
